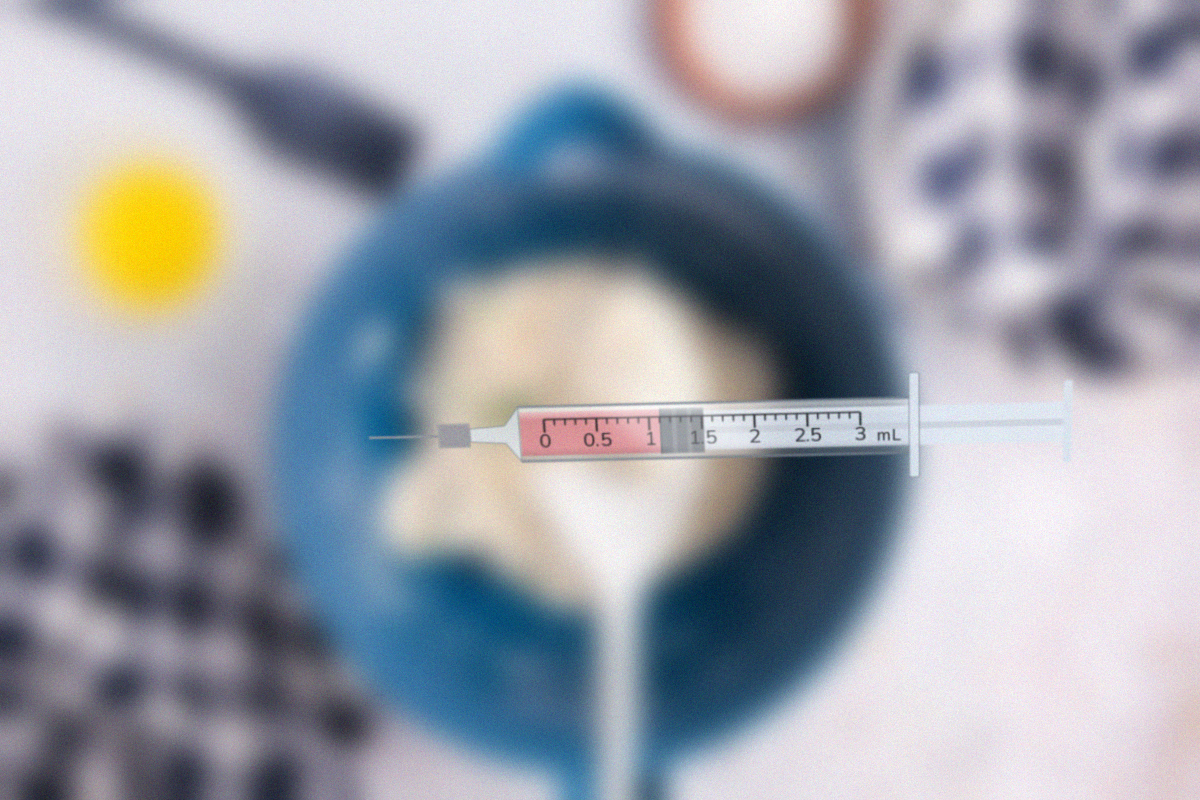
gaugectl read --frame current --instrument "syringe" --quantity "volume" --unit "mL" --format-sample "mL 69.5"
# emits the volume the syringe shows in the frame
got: mL 1.1
